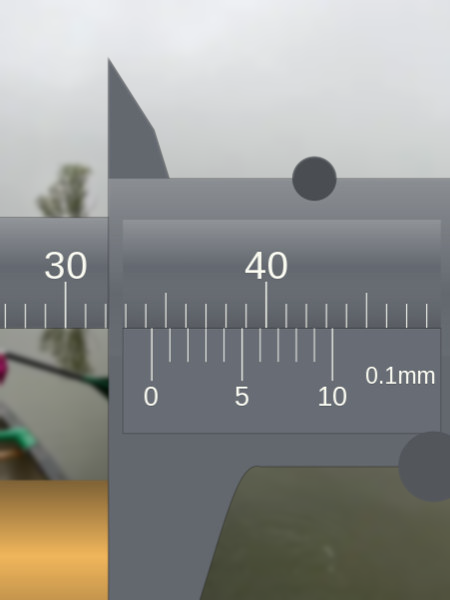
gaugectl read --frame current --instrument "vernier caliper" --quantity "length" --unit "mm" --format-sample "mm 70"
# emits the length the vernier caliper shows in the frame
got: mm 34.3
